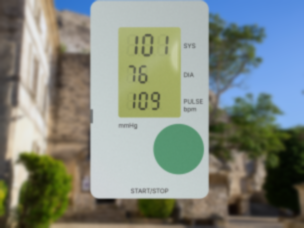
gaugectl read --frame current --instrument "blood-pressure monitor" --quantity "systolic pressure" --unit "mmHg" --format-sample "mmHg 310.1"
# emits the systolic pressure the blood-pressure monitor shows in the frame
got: mmHg 101
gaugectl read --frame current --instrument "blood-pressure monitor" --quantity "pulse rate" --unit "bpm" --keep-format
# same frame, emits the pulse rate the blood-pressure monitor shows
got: bpm 109
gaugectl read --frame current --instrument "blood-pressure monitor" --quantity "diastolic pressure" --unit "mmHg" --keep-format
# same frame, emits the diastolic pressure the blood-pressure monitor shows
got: mmHg 76
